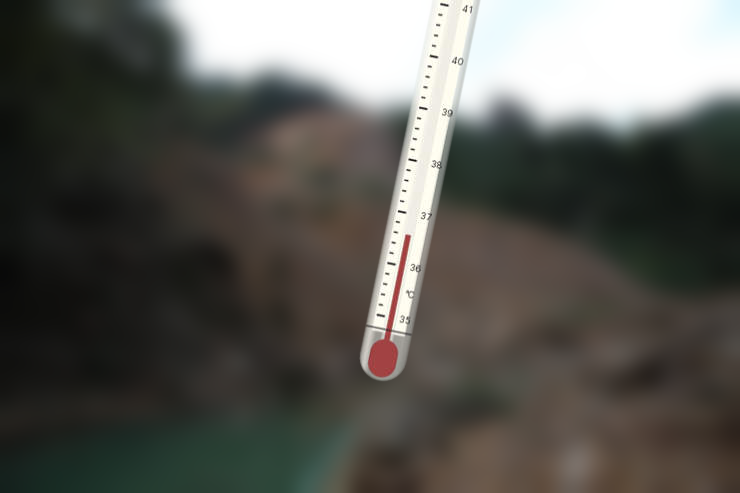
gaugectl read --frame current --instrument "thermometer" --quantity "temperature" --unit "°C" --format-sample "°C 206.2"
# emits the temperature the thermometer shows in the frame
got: °C 36.6
